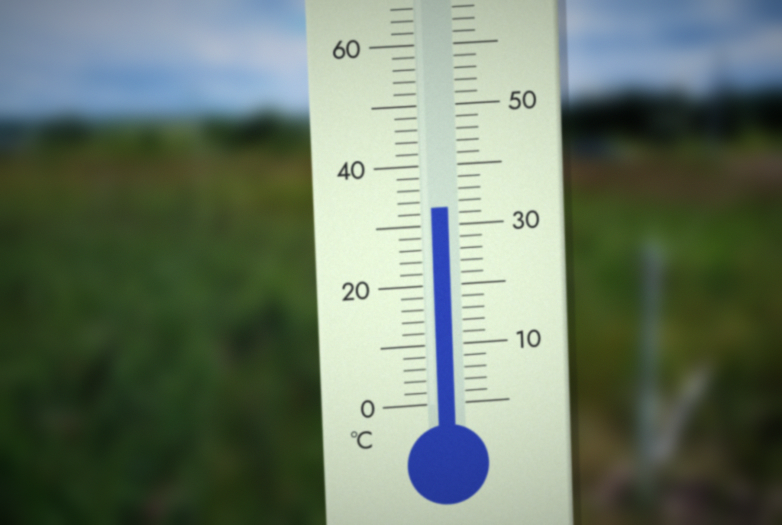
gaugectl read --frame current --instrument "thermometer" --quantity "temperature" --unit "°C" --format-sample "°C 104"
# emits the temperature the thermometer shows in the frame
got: °C 33
